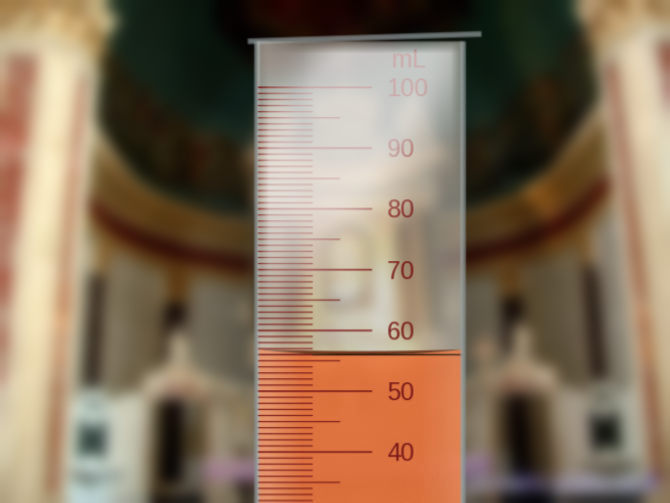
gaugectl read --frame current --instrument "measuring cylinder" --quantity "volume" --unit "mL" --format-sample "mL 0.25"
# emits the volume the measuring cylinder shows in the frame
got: mL 56
